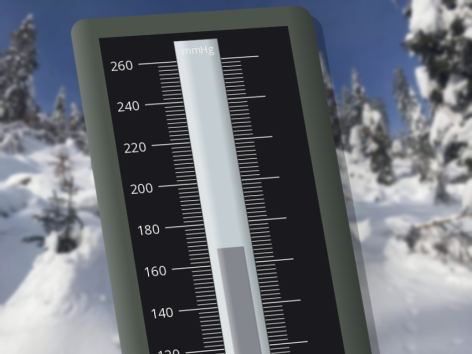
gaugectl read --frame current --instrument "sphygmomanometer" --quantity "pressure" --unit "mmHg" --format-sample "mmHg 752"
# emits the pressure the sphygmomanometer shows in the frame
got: mmHg 168
